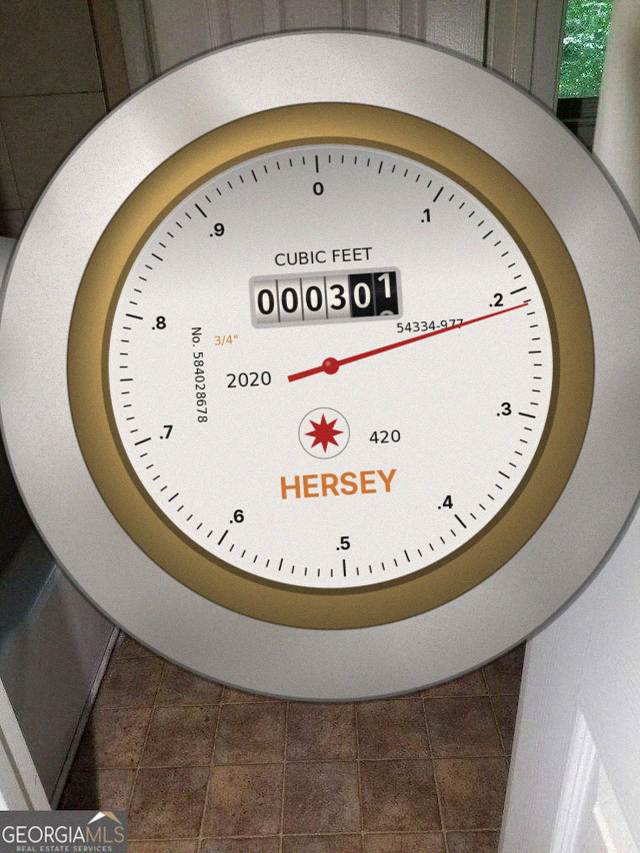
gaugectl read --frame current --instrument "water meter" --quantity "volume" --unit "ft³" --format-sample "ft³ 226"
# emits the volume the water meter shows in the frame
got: ft³ 301.21
